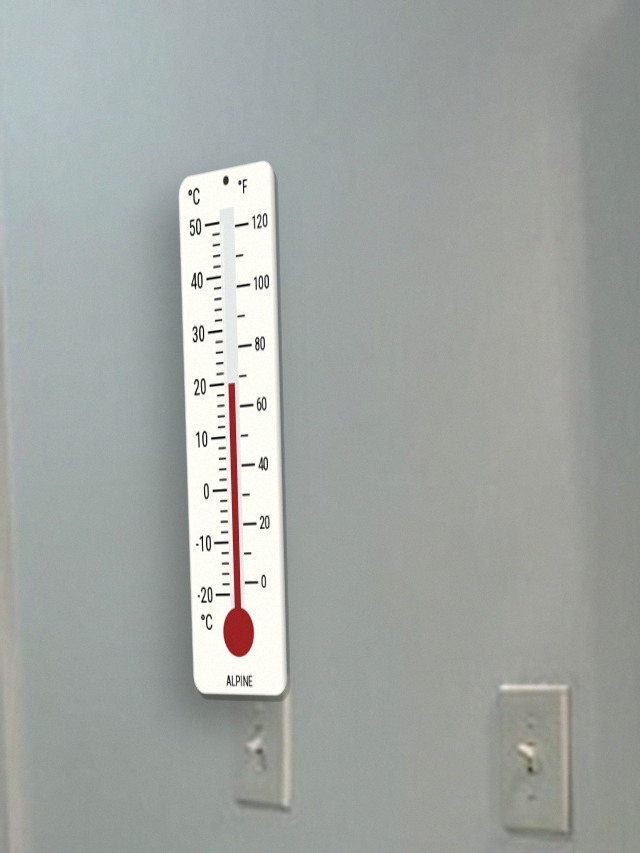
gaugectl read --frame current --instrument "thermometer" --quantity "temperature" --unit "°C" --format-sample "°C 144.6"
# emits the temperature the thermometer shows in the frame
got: °C 20
